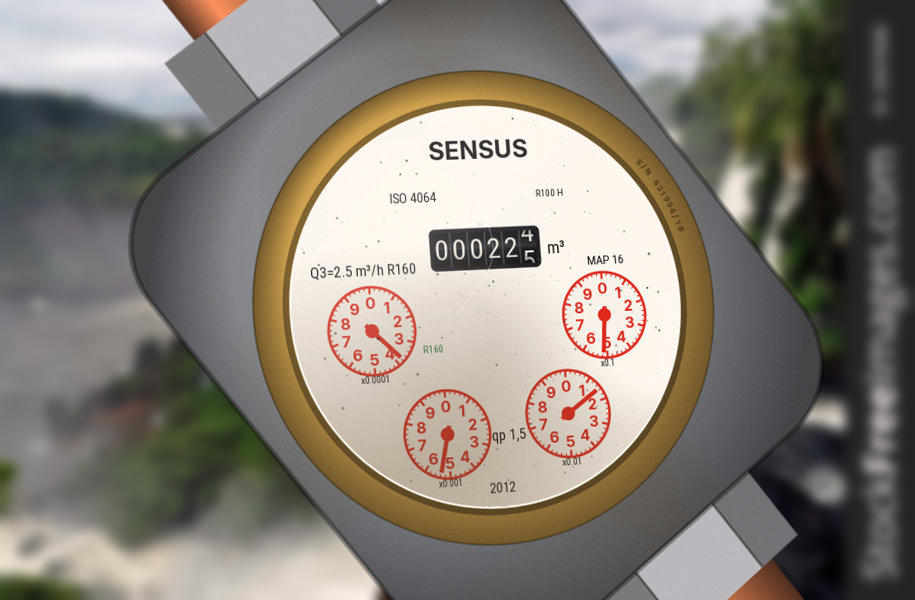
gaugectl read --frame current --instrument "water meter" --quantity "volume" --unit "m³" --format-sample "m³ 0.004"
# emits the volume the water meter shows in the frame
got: m³ 224.5153
